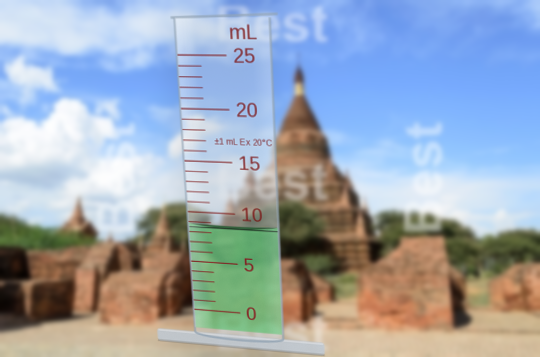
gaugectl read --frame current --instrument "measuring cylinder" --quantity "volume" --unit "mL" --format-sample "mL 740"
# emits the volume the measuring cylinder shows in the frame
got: mL 8.5
